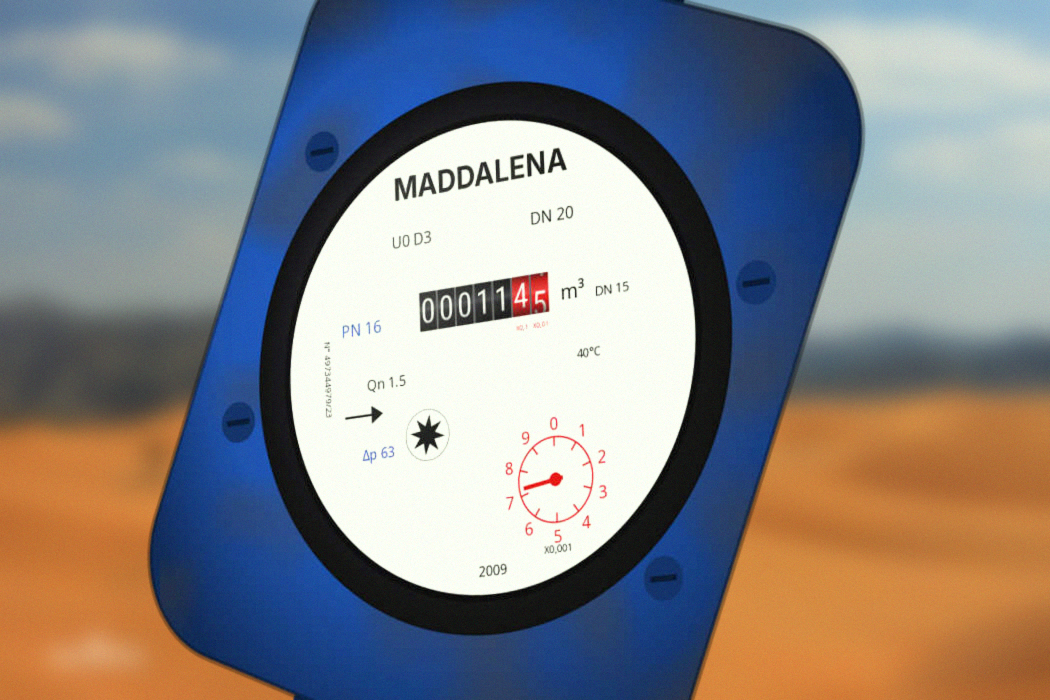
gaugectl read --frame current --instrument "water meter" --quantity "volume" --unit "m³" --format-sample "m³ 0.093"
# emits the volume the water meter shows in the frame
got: m³ 11.447
